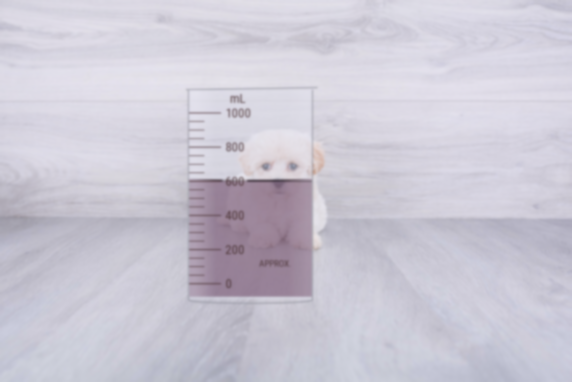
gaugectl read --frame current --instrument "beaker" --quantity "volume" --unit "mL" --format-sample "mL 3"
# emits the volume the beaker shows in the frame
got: mL 600
